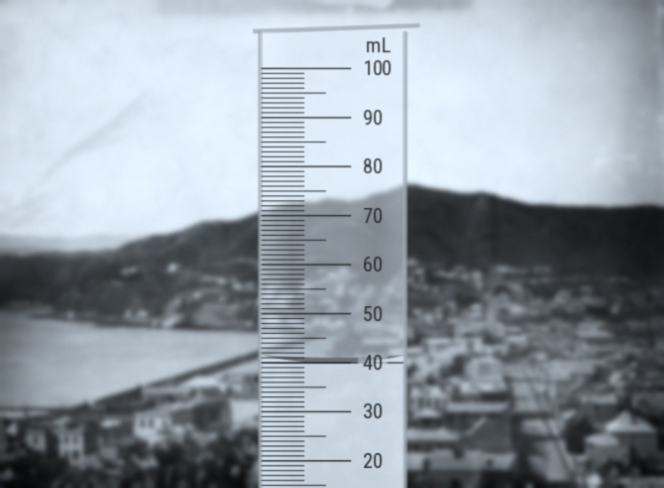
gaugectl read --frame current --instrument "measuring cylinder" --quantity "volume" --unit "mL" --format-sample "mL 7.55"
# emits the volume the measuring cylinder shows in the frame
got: mL 40
